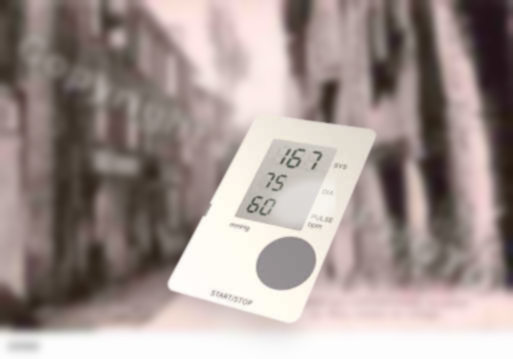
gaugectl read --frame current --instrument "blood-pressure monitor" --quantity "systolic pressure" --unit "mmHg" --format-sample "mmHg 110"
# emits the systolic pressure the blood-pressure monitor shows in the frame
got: mmHg 167
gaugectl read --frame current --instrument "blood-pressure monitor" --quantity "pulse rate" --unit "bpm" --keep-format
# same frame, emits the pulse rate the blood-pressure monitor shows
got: bpm 60
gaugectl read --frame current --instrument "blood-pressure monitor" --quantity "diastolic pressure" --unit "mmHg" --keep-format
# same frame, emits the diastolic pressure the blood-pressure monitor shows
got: mmHg 75
